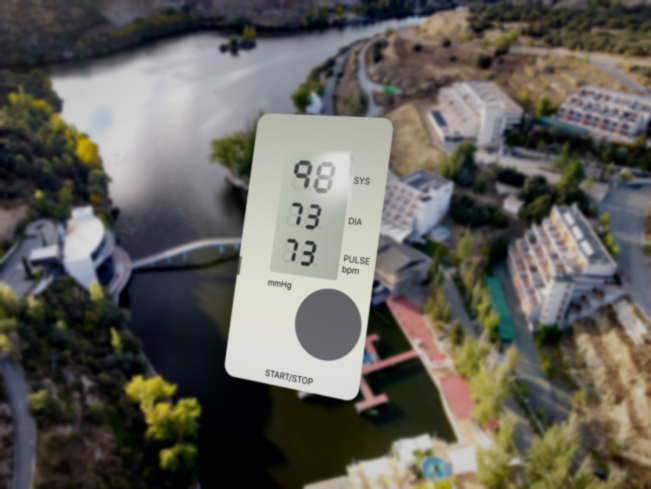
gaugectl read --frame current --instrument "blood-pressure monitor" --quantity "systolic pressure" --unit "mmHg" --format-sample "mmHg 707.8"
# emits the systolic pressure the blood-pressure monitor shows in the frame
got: mmHg 98
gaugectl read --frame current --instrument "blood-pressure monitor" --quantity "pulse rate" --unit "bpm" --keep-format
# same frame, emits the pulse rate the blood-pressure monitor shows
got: bpm 73
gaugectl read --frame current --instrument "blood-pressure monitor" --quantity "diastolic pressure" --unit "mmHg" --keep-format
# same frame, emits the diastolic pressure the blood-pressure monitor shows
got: mmHg 73
